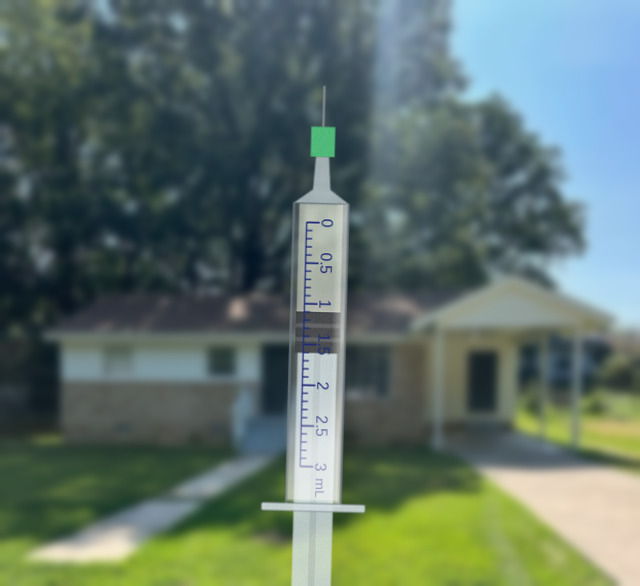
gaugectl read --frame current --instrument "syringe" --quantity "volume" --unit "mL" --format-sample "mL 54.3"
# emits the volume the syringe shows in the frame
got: mL 1.1
